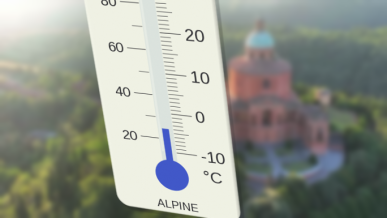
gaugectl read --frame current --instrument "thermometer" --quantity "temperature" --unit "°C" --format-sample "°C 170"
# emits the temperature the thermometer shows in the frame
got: °C -4
